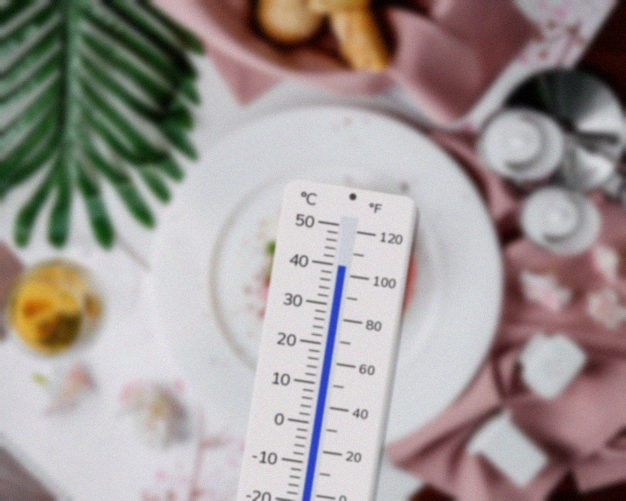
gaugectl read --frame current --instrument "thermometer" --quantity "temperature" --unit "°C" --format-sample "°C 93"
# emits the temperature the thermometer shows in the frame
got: °C 40
